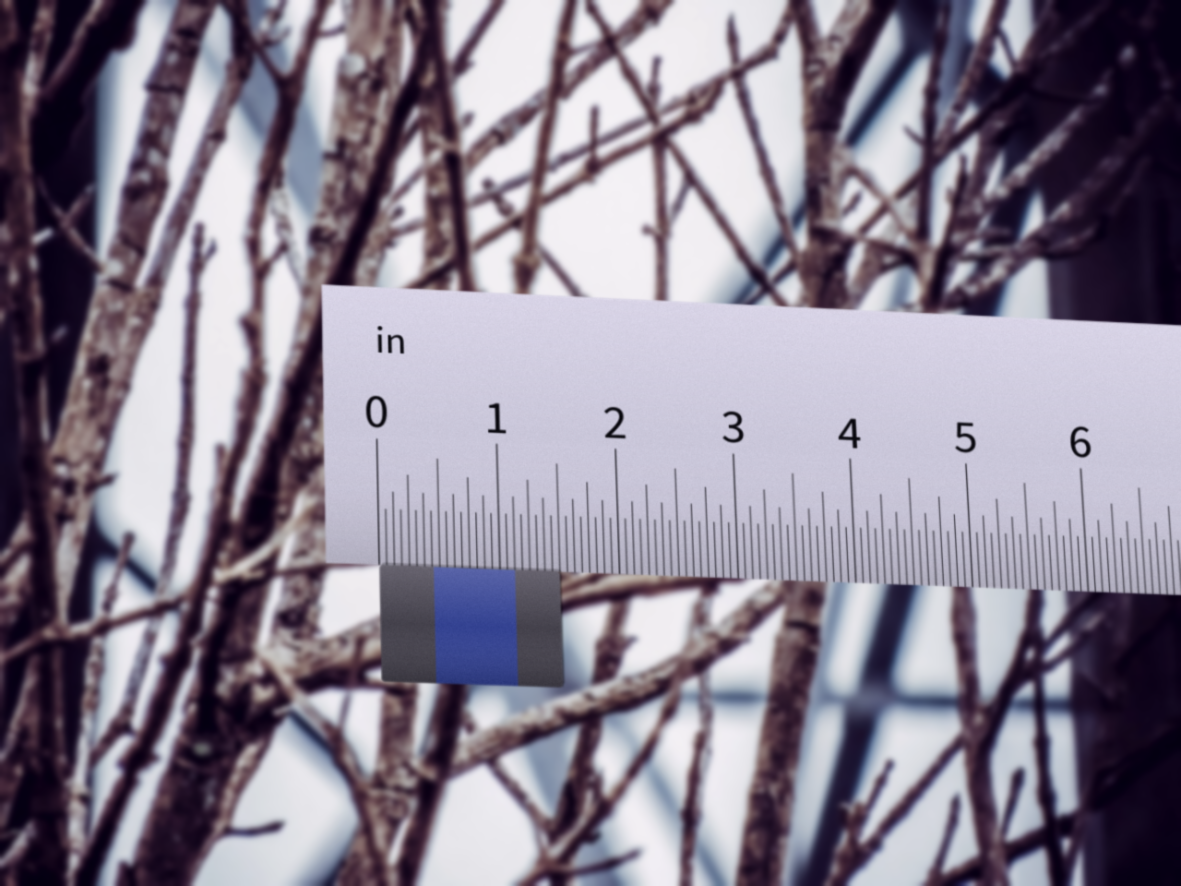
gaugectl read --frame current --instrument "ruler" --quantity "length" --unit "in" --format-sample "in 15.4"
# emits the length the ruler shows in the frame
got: in 1.5
